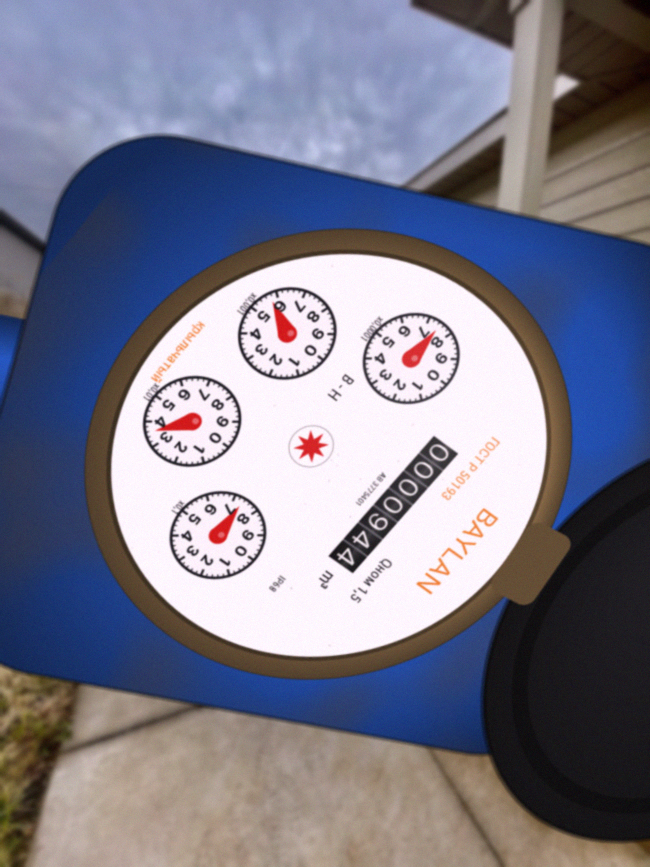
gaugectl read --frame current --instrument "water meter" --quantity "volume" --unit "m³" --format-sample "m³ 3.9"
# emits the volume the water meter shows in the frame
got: m³ 944.7357
